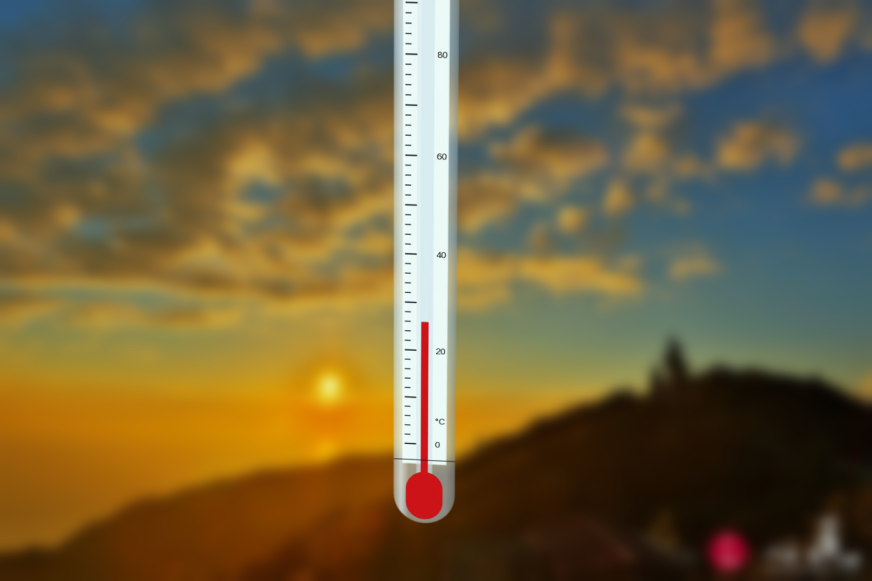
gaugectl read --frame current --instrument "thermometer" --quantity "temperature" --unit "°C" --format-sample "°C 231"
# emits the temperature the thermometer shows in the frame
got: °C 26
